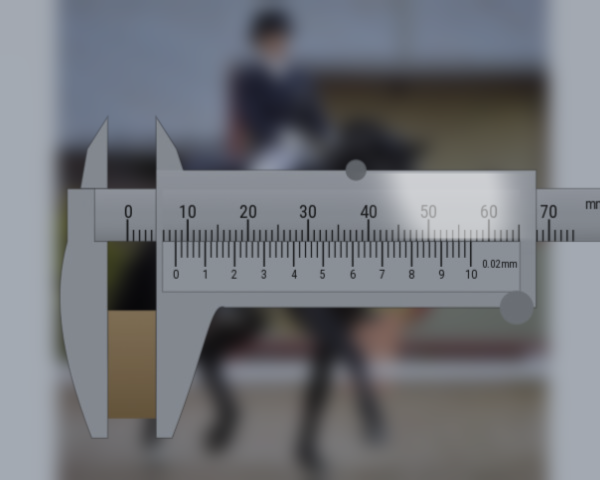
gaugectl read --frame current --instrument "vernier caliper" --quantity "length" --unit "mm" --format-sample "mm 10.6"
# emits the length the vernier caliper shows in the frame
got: mm 8.0
